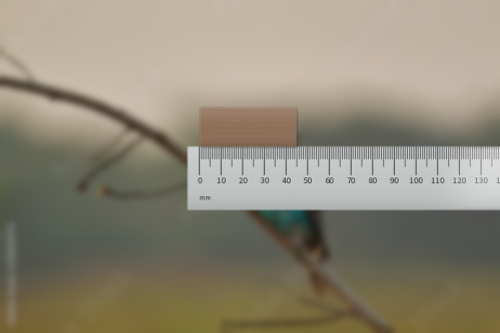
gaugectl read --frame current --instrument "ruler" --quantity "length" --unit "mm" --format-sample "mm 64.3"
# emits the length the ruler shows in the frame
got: mm 45
